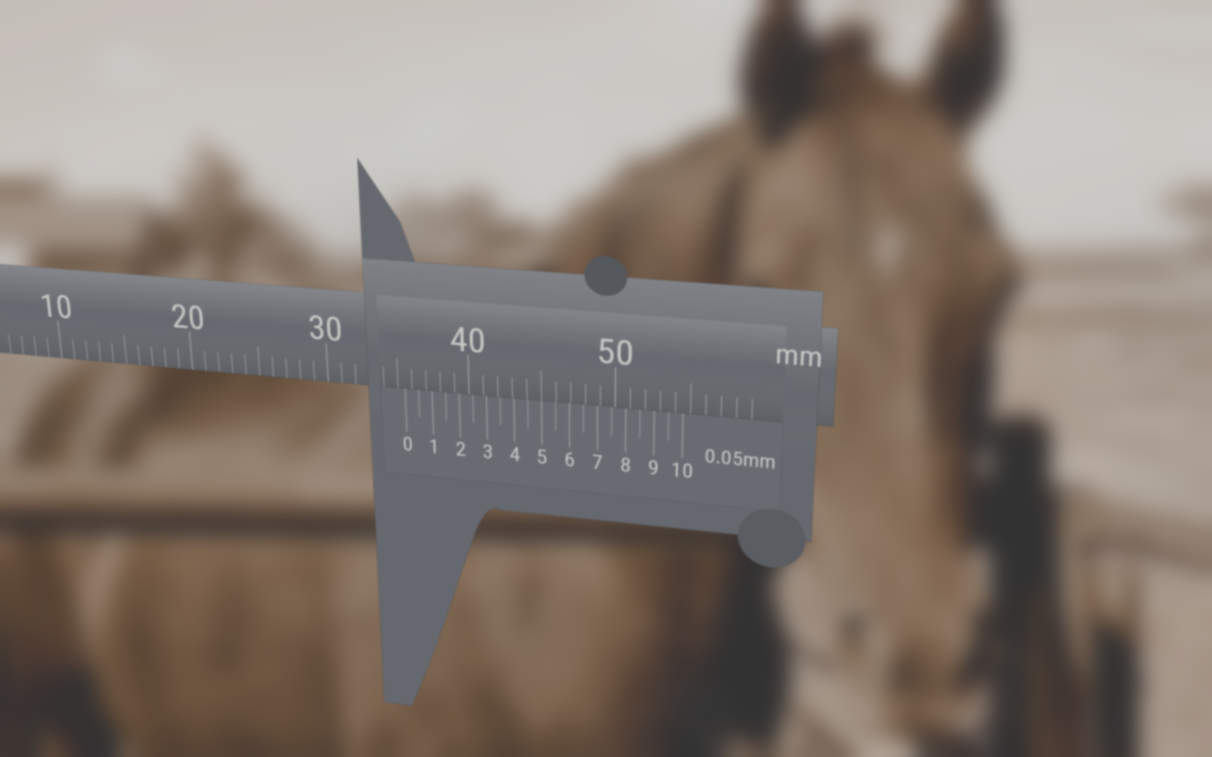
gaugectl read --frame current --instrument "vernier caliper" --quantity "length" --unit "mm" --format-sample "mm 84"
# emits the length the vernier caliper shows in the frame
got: mm 35.5
